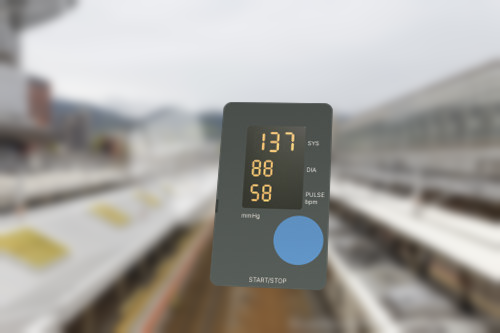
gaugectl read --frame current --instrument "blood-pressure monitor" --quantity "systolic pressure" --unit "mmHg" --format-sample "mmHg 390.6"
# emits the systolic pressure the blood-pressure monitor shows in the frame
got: mmHg 137
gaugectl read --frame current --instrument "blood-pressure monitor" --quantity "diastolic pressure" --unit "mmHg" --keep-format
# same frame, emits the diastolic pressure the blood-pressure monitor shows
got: mmHg 88
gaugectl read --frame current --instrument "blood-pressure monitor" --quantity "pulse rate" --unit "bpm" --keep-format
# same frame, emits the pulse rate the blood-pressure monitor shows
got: bpm 58
